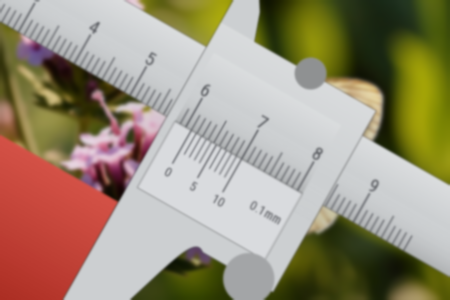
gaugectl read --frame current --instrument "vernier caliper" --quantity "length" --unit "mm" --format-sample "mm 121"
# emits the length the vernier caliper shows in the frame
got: mm 61.0
